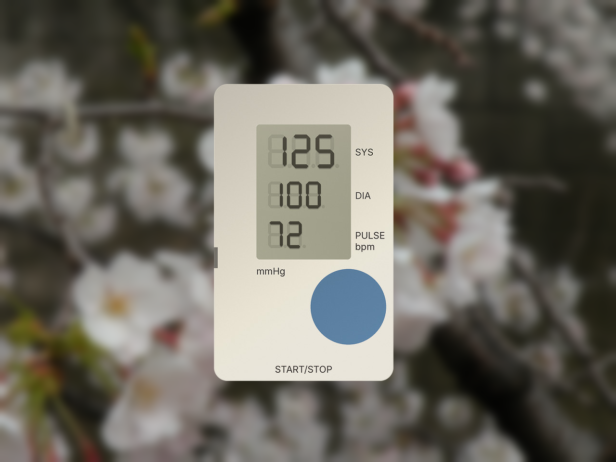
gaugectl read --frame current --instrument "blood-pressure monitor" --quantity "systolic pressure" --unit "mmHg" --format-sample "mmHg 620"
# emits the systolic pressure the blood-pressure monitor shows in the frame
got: mmHg 125
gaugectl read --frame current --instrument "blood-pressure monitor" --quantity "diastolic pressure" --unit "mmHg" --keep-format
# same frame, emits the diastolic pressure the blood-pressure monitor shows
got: mmHg 100
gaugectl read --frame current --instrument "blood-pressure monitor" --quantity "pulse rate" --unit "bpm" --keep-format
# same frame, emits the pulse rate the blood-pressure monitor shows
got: bpm 72
